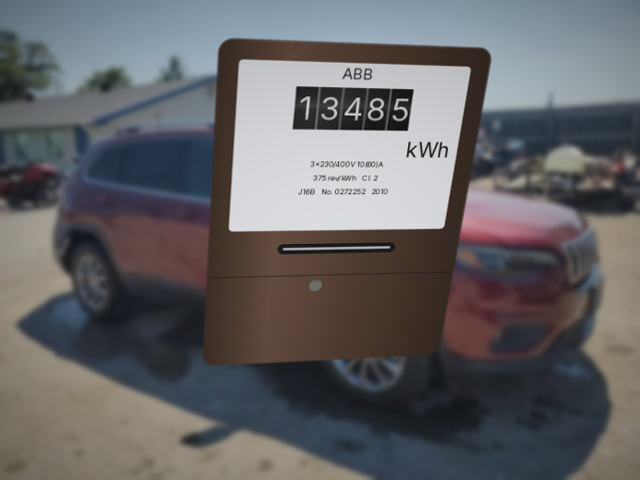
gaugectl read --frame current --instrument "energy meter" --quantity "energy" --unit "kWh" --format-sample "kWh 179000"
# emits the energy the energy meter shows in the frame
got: kWh 13485
